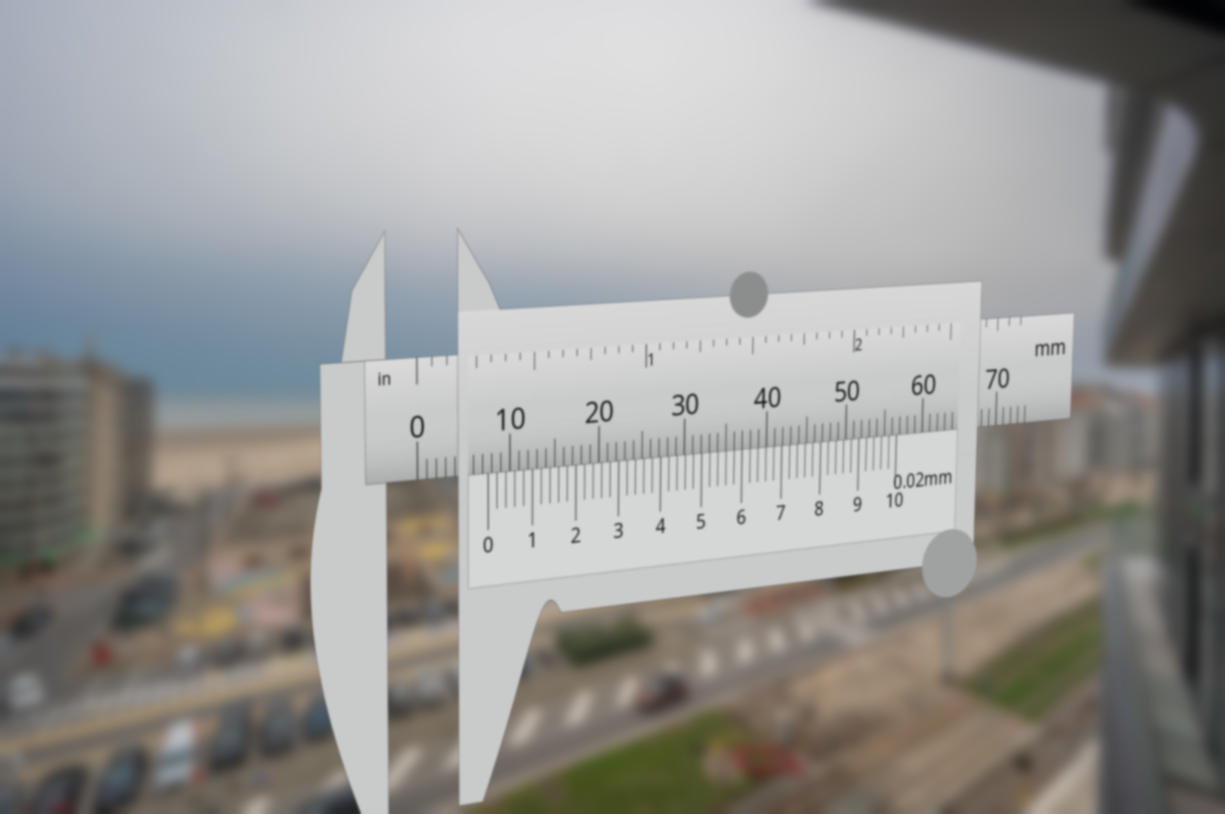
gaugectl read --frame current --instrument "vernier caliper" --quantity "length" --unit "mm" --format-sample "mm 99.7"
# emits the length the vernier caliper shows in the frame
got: mm 7.6
